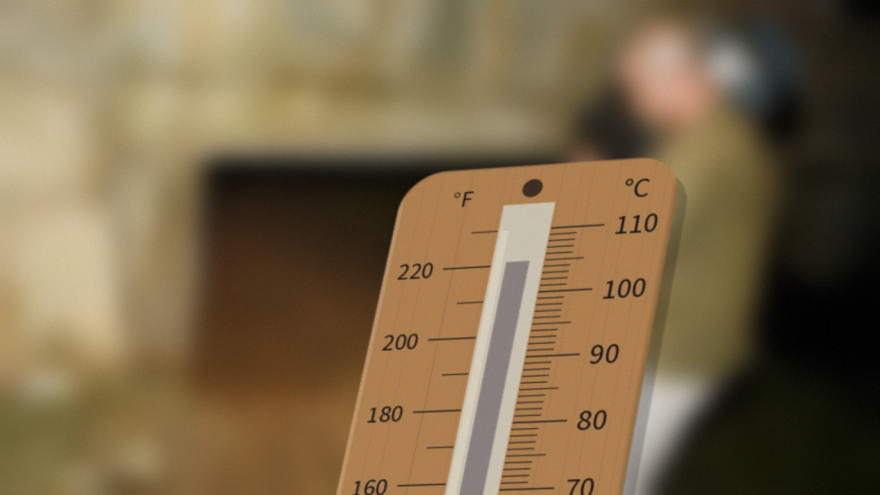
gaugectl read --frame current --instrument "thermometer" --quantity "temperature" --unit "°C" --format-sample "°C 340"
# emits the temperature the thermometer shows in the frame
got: °C 105
